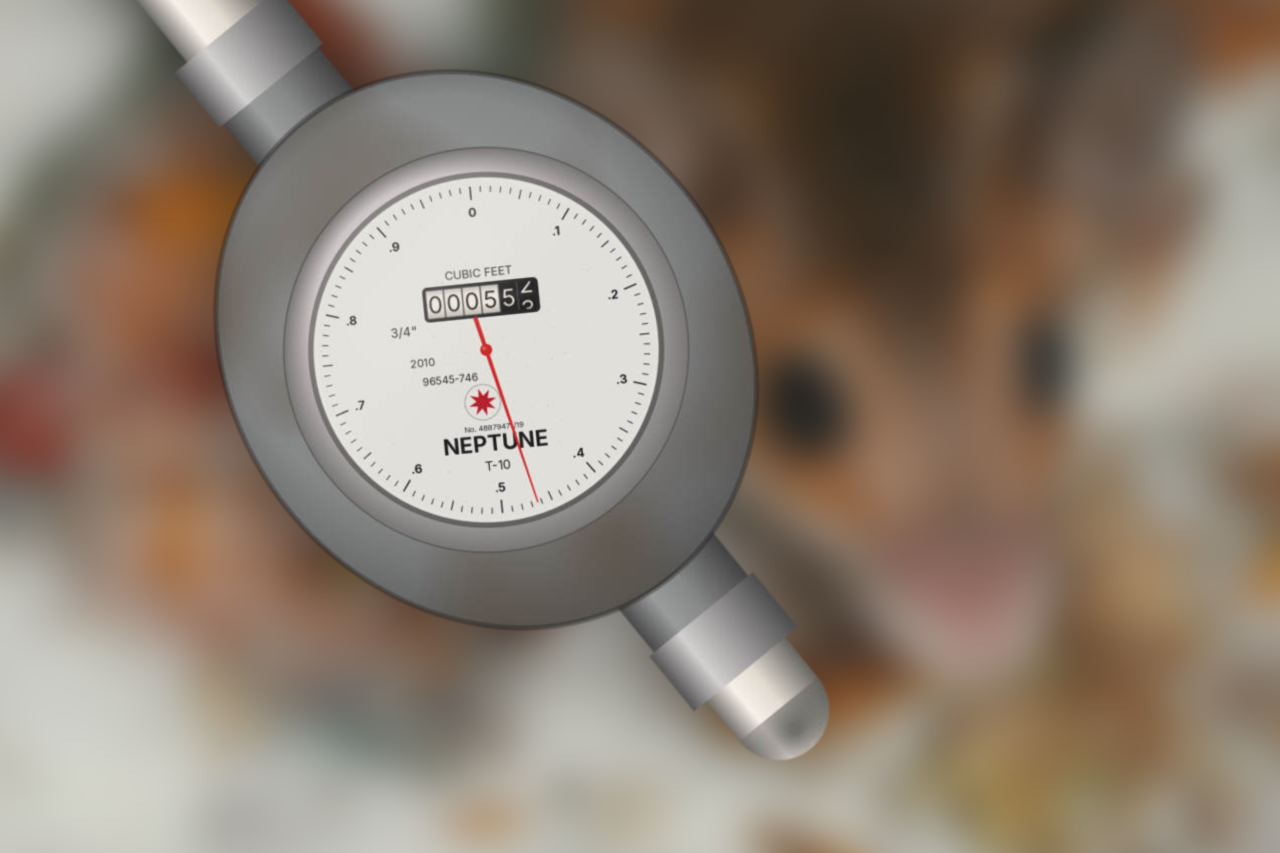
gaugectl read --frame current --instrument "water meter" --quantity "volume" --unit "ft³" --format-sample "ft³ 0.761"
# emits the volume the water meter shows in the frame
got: ft³ 552.46
